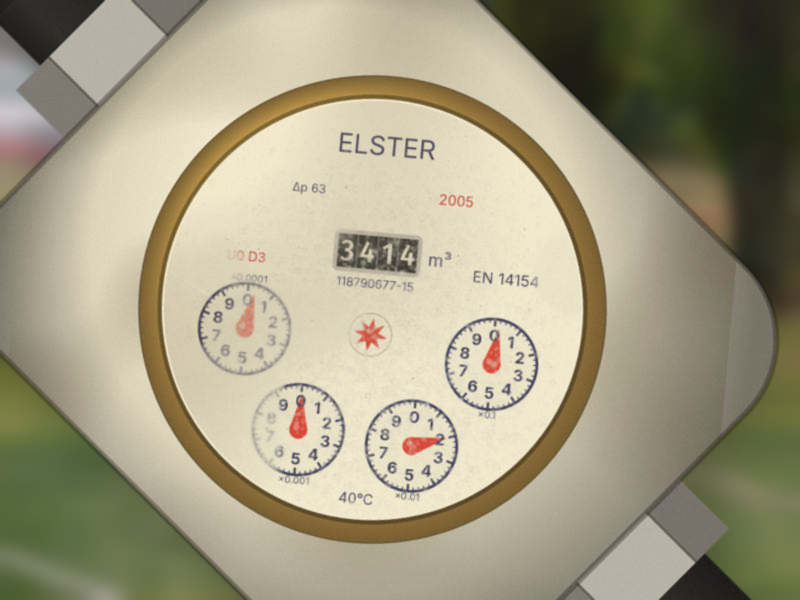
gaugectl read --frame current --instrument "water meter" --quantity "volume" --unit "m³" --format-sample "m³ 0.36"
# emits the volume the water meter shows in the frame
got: m³ 3414.0200
